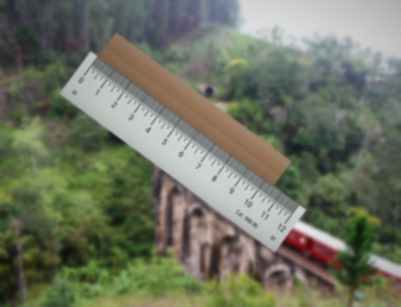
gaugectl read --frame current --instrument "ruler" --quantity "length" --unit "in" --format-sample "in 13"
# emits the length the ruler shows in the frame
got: in 10.5
